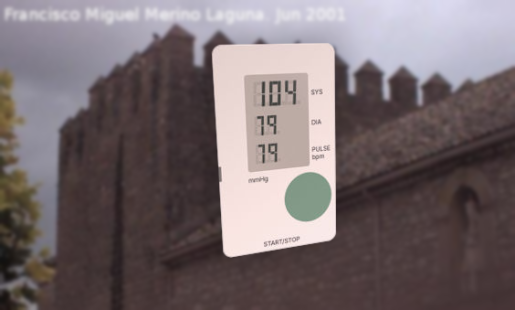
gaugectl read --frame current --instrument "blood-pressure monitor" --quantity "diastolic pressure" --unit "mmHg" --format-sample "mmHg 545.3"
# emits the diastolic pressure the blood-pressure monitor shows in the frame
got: mmHg 79
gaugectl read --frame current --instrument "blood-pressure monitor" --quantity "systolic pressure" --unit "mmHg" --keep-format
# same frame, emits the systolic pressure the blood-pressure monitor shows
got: mmHg 104
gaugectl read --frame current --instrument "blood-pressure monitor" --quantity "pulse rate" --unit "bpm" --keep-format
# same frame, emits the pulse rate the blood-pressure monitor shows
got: bpm 79
